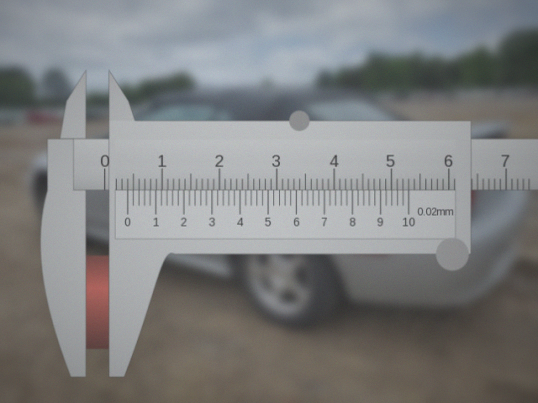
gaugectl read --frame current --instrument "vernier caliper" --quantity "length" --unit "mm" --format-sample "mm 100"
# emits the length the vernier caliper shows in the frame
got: mm 4.0
